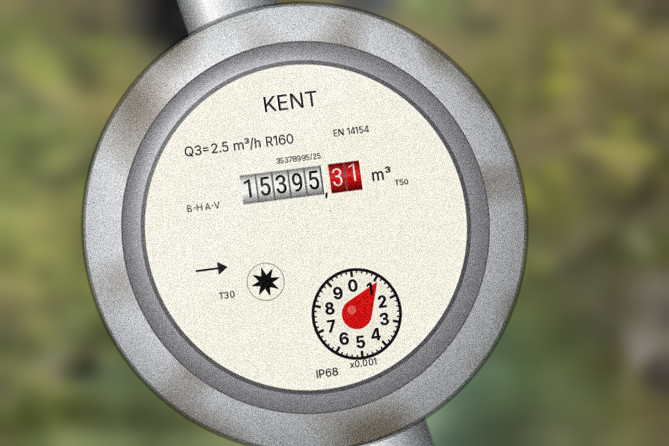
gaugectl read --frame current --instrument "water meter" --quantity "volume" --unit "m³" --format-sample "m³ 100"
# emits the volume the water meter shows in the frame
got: m³ 15395.311
